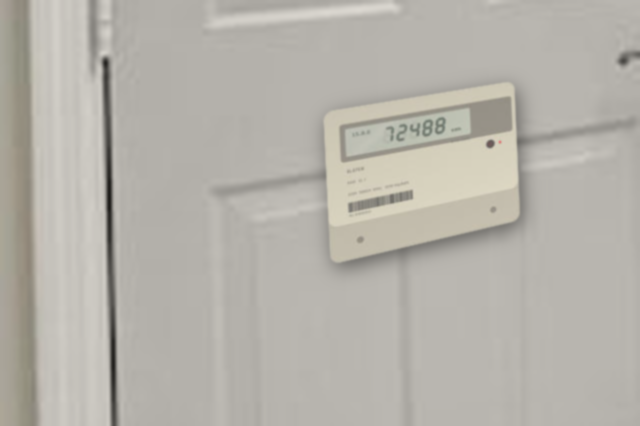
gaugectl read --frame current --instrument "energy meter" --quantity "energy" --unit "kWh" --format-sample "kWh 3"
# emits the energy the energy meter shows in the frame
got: kWh 72488
